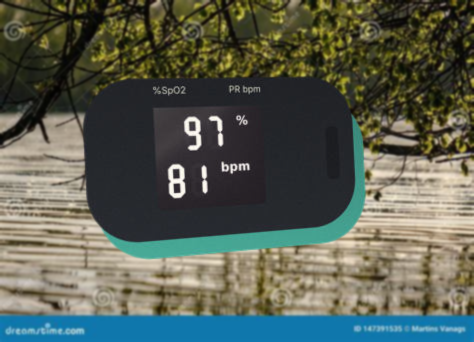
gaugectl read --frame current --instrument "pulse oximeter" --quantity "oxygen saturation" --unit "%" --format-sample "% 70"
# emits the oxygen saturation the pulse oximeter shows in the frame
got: % 97
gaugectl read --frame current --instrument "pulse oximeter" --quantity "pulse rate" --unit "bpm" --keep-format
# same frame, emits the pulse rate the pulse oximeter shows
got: bpm 81
